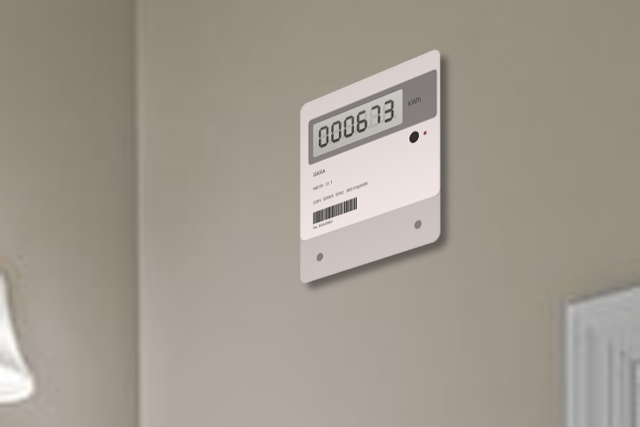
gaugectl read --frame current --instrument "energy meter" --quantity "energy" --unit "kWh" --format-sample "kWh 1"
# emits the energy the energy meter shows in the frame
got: kWh 673
